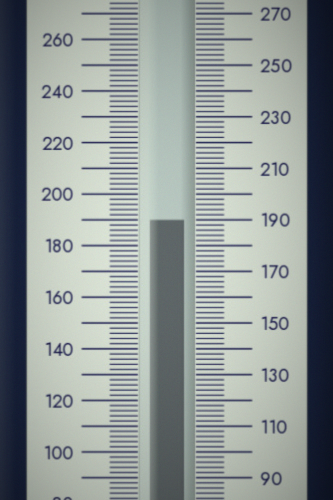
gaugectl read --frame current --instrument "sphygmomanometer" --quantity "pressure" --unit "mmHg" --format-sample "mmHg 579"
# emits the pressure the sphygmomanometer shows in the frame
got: mmHg 190
